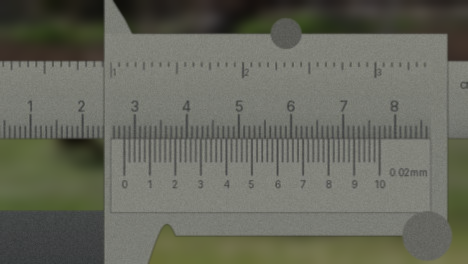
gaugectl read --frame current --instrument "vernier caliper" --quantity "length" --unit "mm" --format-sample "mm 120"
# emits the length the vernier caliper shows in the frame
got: mm 28.0
